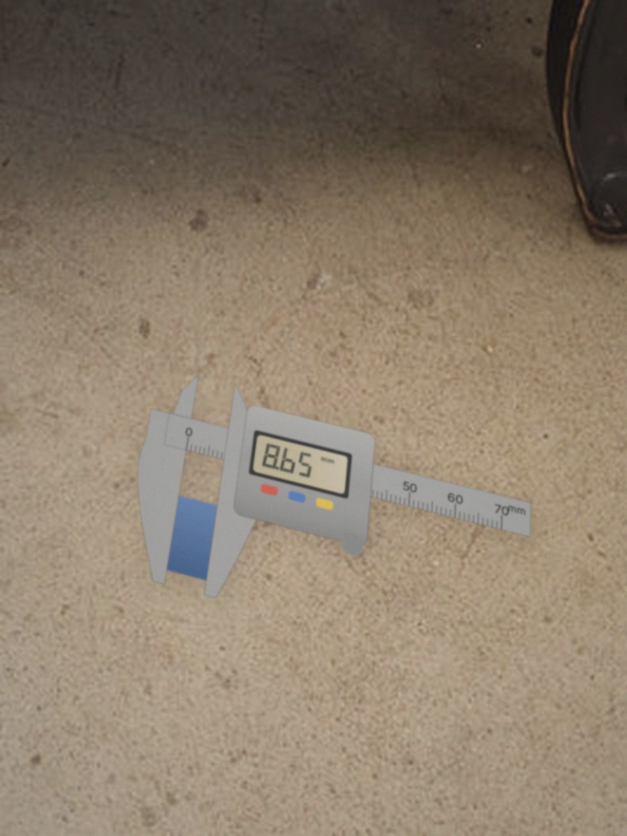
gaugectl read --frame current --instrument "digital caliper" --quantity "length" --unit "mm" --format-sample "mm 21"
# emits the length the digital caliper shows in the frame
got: mm 8.65
